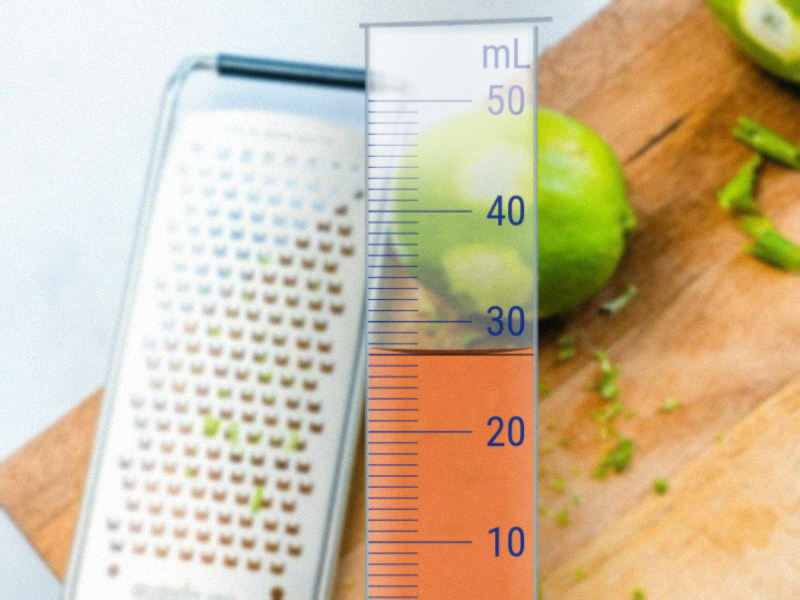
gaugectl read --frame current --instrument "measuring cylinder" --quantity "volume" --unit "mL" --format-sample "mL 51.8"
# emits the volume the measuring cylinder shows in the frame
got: mL 27
